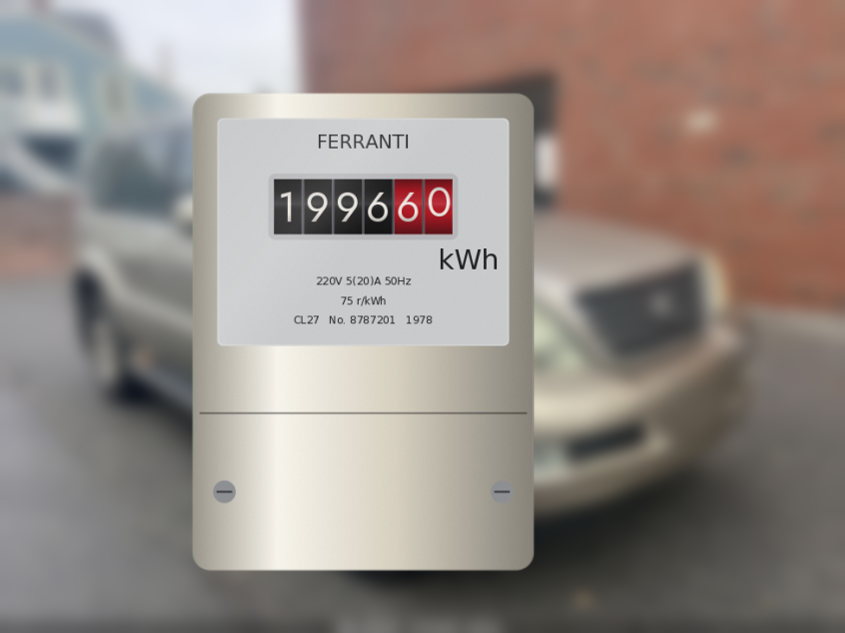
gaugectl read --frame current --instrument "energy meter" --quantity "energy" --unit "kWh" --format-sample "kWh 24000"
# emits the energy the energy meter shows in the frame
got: kWh 1996.60
